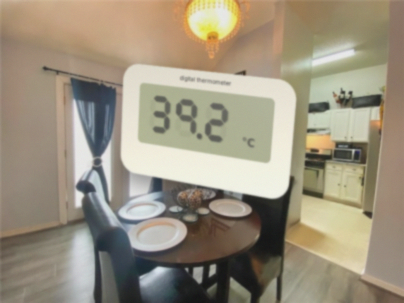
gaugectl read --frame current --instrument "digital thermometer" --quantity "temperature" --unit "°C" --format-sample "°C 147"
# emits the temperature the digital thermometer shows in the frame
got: °C 39.2
